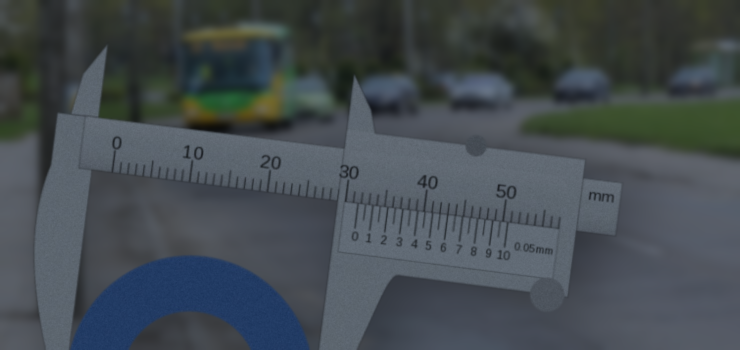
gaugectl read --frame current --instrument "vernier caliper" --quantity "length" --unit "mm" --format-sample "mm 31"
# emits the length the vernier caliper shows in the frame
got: mm 31.6
